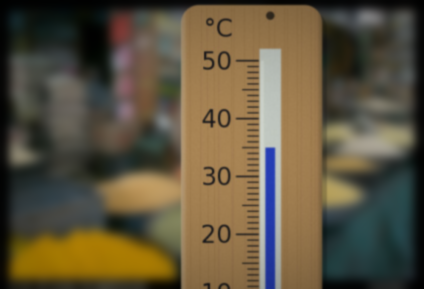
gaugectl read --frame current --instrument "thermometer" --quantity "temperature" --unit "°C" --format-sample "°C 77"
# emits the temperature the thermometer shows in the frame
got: °C 35
